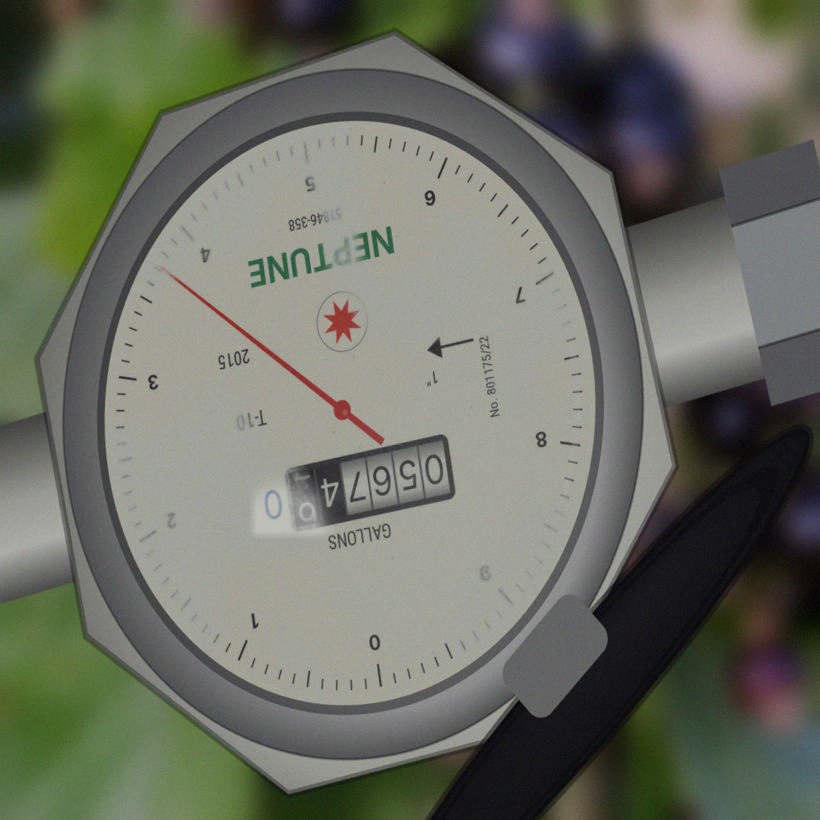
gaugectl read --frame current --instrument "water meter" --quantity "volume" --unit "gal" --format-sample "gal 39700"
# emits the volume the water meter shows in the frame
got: gal 567463.7
